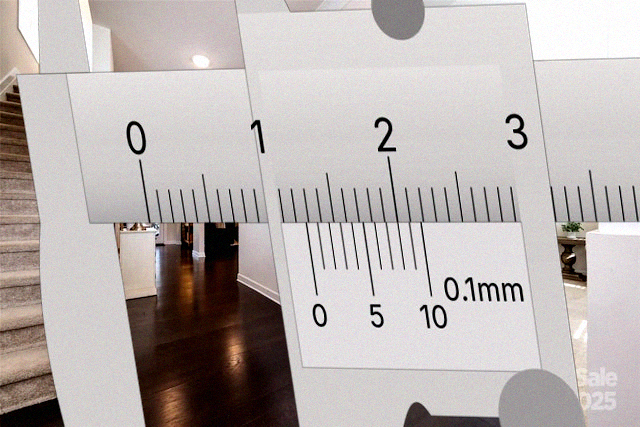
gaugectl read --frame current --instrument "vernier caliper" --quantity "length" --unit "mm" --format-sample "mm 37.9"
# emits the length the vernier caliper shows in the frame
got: mm 12.8
